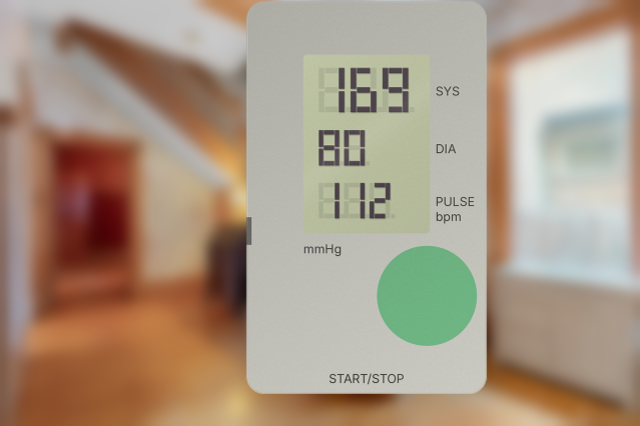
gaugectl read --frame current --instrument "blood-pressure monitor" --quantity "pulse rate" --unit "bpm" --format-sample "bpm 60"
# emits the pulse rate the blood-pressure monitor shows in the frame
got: bpm 112
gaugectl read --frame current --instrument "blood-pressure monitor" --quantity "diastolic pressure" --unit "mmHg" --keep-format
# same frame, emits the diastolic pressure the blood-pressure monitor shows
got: mmHg 80
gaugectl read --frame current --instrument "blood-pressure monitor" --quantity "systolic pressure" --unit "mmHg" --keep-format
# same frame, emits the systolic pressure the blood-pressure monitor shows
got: mmHg 169
